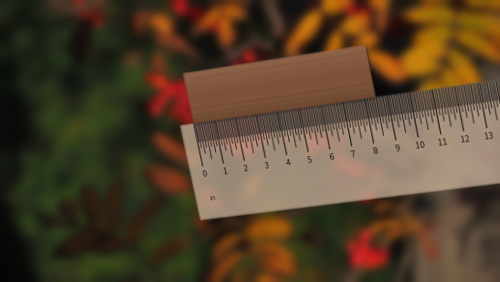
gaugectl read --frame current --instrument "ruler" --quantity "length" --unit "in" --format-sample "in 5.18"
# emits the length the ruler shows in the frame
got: in 8.5
